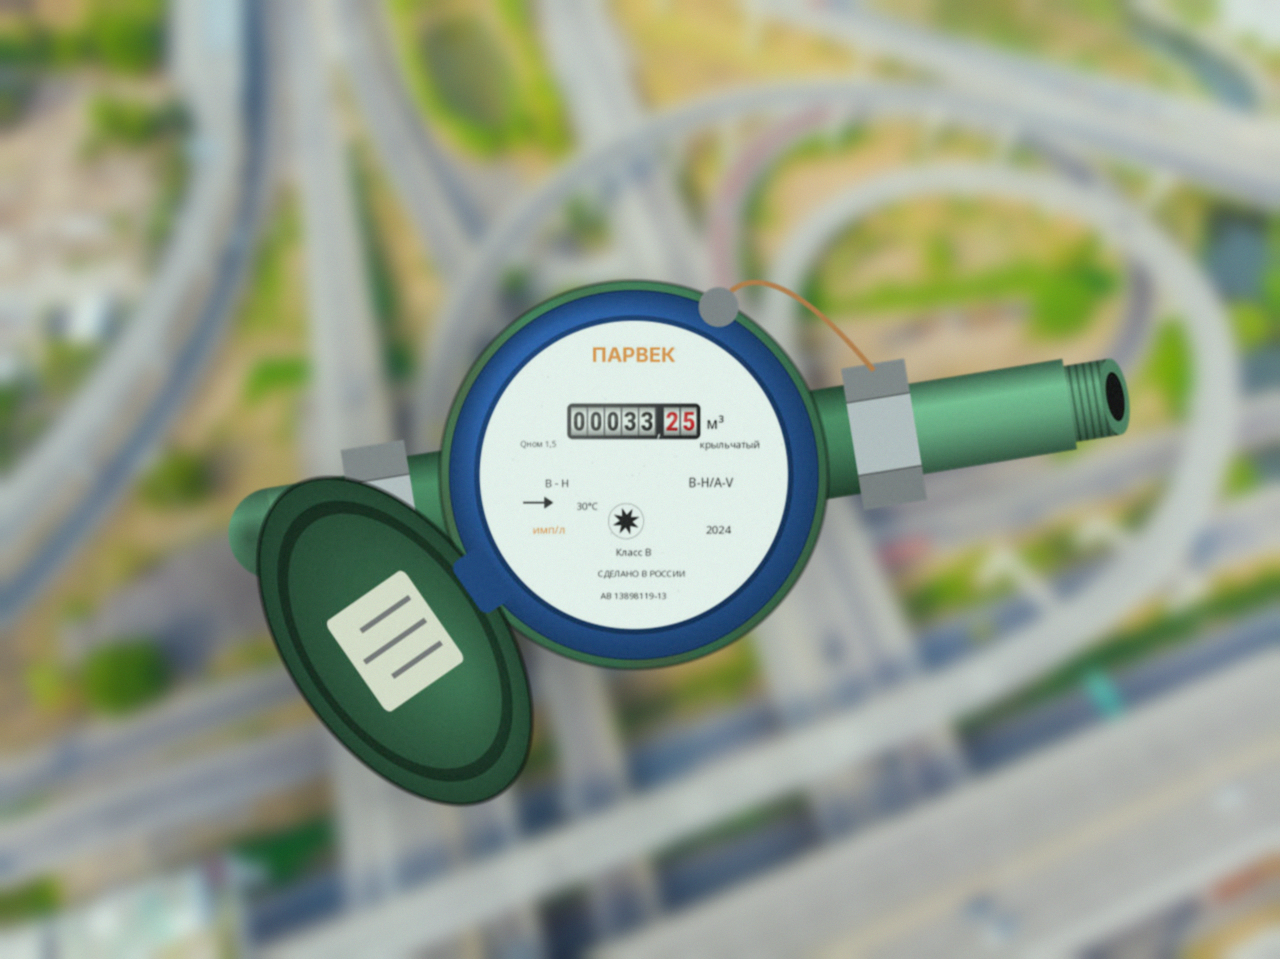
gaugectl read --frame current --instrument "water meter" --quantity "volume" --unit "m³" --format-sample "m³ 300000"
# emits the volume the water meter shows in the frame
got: m³ 33.25
